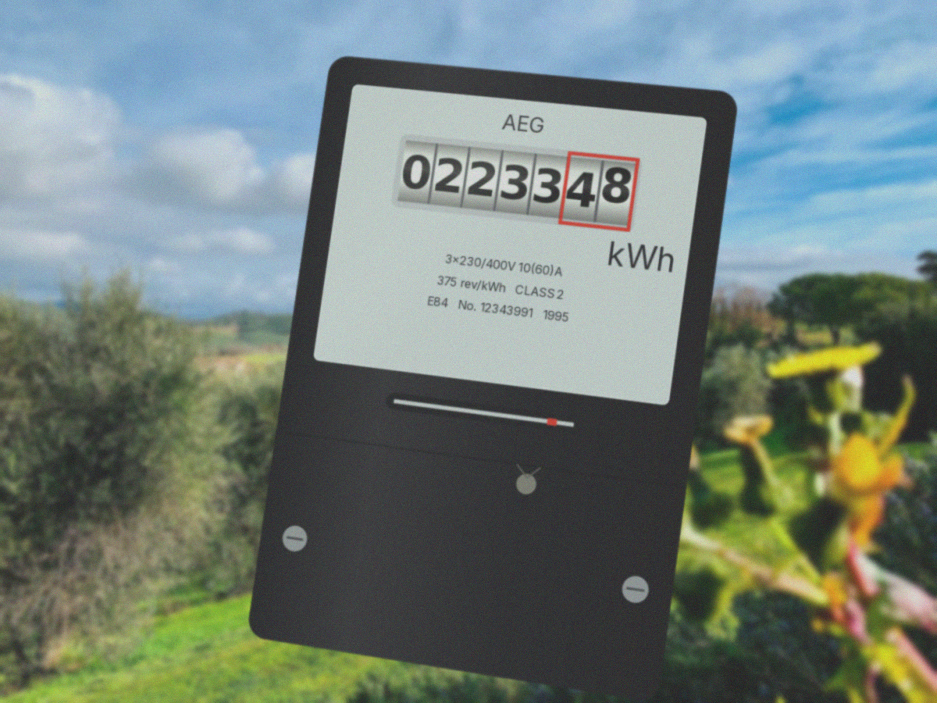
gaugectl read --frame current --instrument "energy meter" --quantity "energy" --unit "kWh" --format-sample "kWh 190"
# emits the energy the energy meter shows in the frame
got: kWh 2233.48
